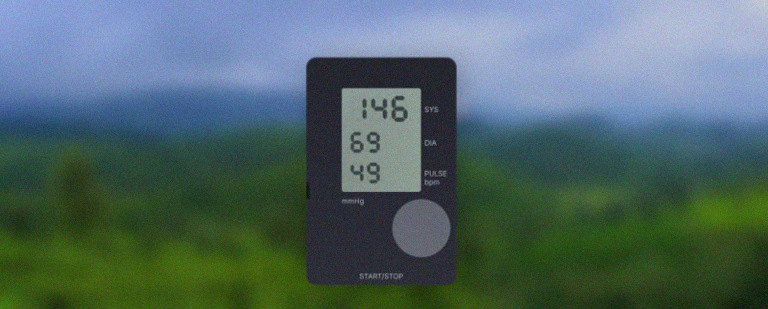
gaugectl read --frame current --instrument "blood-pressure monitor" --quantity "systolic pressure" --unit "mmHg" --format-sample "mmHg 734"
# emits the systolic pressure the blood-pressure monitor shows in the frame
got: mmHg 146
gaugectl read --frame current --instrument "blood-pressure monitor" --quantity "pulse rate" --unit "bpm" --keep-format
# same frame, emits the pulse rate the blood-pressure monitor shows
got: bpm 49
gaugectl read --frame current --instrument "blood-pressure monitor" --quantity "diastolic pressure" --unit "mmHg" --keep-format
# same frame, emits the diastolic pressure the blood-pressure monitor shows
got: mmHg 69
